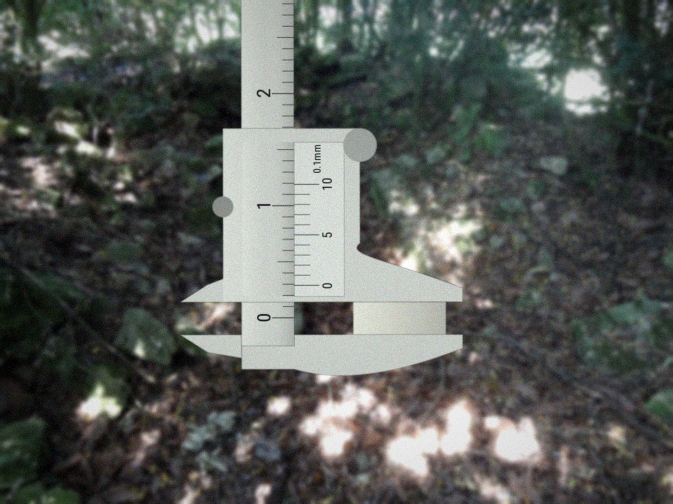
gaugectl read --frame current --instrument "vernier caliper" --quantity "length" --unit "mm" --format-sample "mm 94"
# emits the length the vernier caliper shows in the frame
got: mm 2.9
